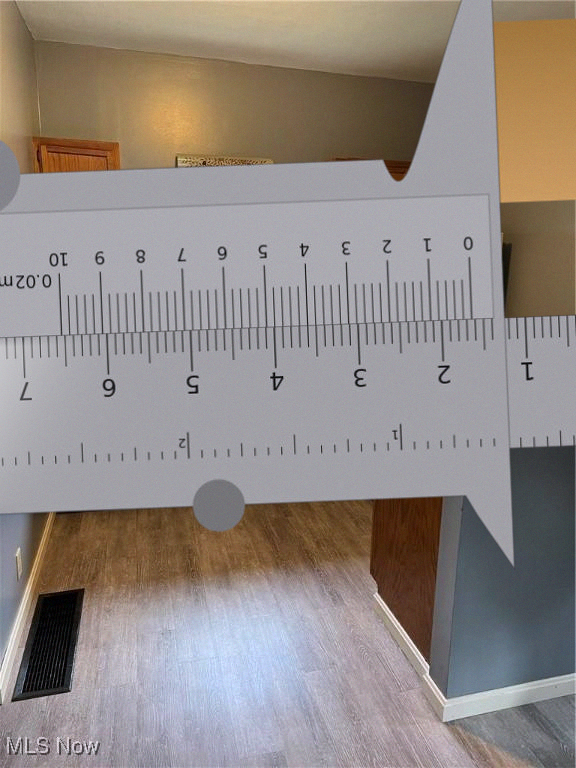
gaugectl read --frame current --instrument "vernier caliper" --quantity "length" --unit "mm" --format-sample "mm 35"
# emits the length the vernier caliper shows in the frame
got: mm 16.4
